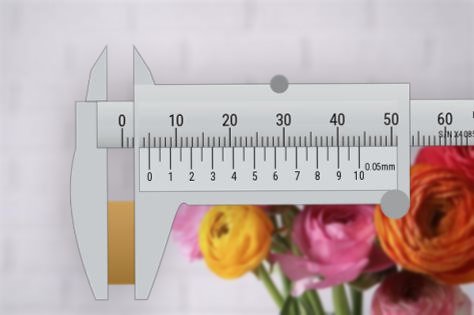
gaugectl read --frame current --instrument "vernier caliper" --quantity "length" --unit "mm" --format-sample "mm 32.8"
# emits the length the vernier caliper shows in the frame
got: mm 5.0
